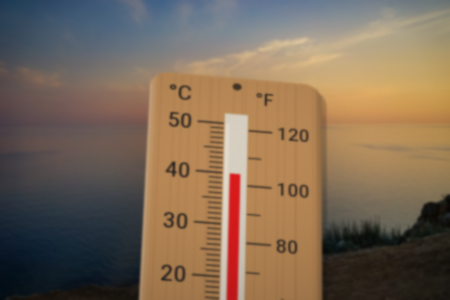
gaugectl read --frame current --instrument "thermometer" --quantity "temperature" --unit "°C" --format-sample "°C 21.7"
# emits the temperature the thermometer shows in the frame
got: °C 40
